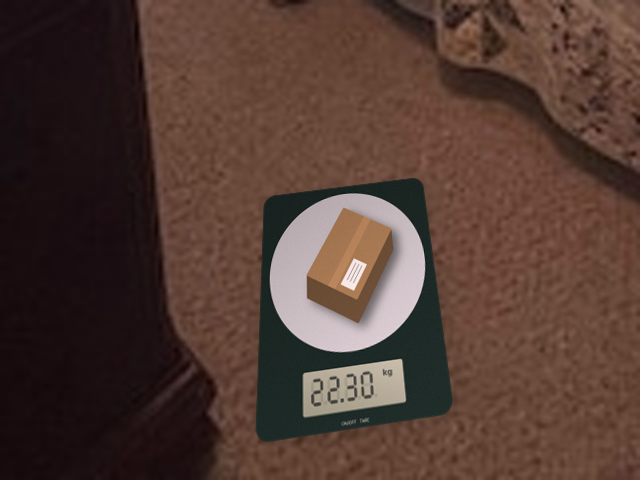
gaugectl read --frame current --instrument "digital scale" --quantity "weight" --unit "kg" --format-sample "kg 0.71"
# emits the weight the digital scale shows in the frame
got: kg 22.30
